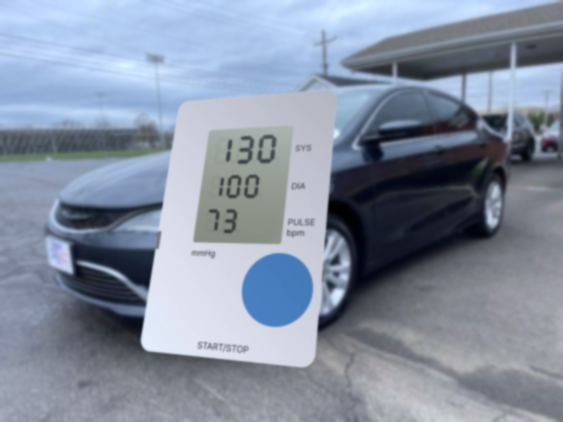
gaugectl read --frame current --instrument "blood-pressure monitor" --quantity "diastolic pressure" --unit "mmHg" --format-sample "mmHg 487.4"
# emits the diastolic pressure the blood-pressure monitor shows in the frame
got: mmHg 100
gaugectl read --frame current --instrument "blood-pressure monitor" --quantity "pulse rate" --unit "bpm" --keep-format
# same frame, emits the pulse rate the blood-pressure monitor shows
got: bpm 73
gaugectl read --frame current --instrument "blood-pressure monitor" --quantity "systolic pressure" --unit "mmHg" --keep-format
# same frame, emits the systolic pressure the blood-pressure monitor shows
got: mmHg 130
